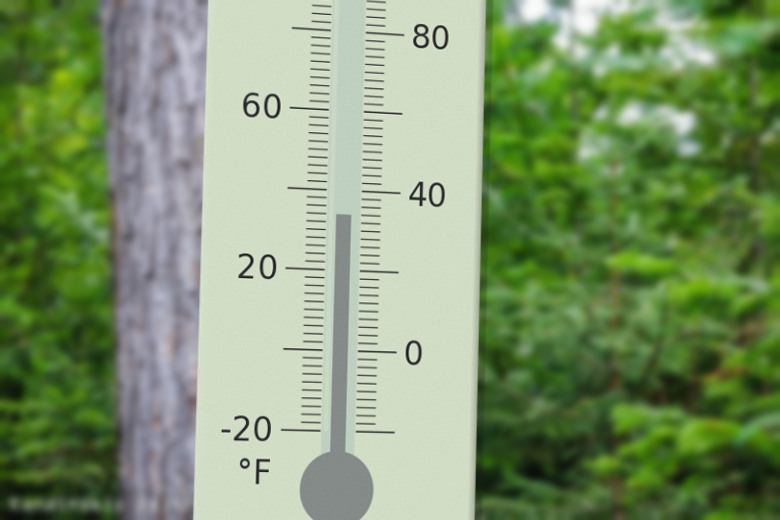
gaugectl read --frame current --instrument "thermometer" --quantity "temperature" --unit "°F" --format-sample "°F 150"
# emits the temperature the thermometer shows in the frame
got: °F 34
